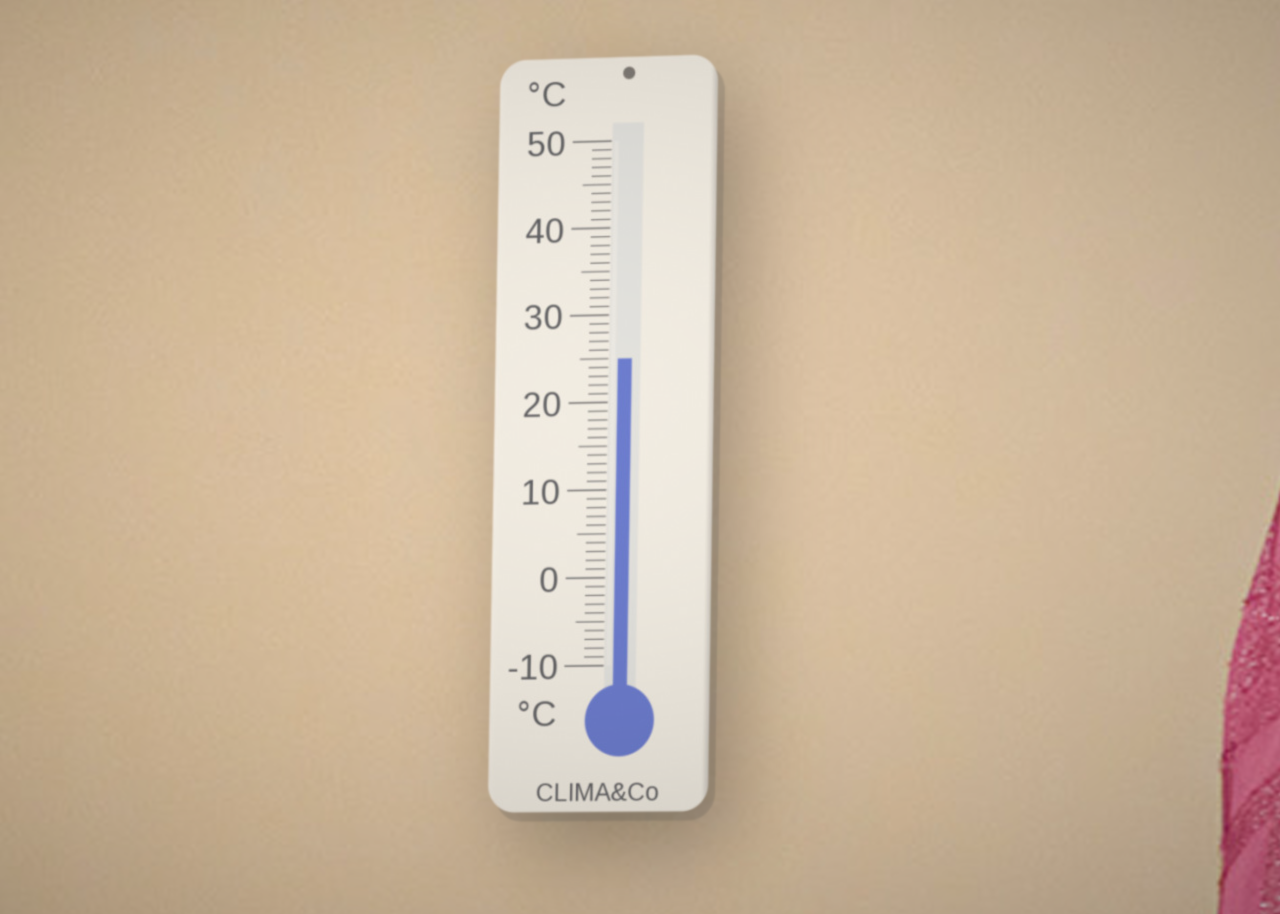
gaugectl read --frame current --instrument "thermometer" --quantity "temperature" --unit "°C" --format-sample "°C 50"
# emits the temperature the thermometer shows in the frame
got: °C 25
